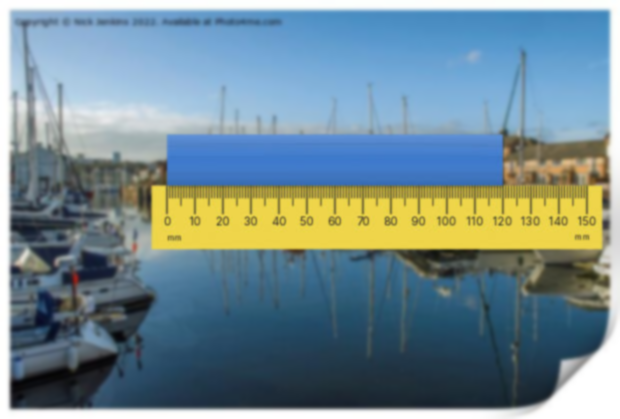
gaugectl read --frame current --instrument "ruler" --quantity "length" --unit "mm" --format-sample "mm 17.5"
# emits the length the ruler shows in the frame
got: mm 120
